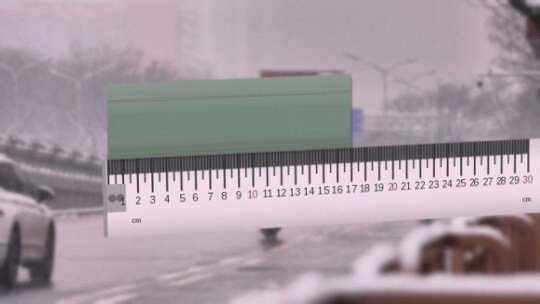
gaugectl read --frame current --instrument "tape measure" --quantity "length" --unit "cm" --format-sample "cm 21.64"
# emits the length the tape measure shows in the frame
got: cm 17
